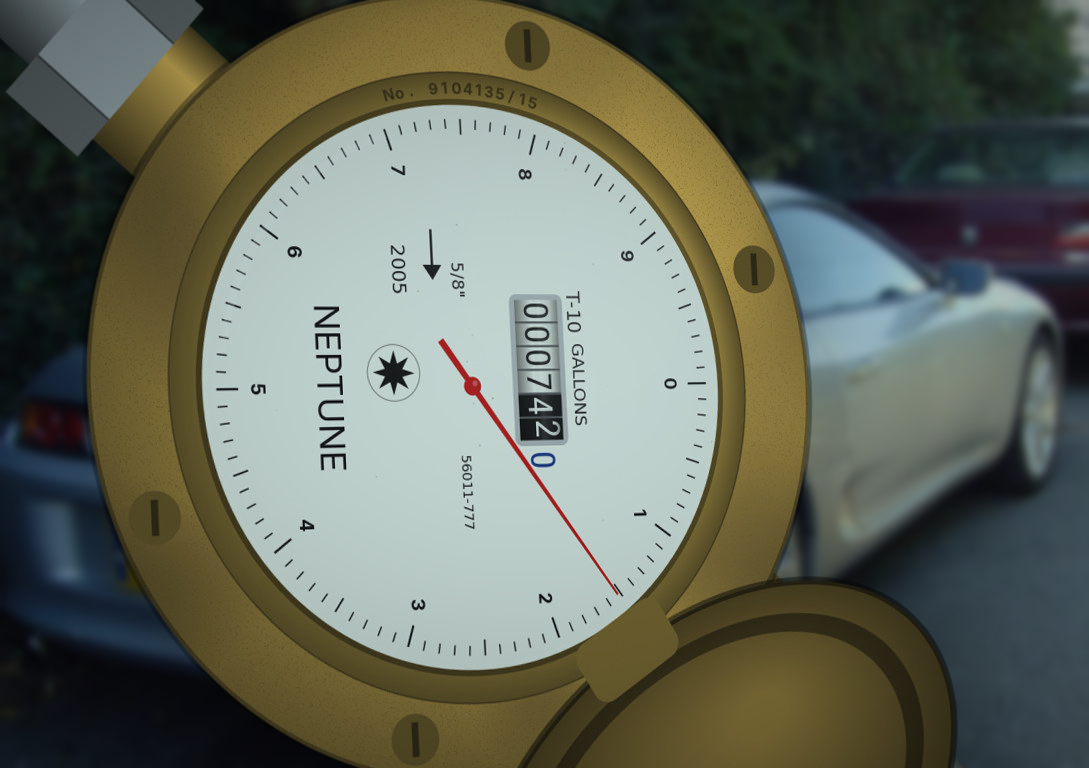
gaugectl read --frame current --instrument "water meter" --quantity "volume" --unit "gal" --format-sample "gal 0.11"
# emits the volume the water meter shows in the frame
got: gal 7421.5
